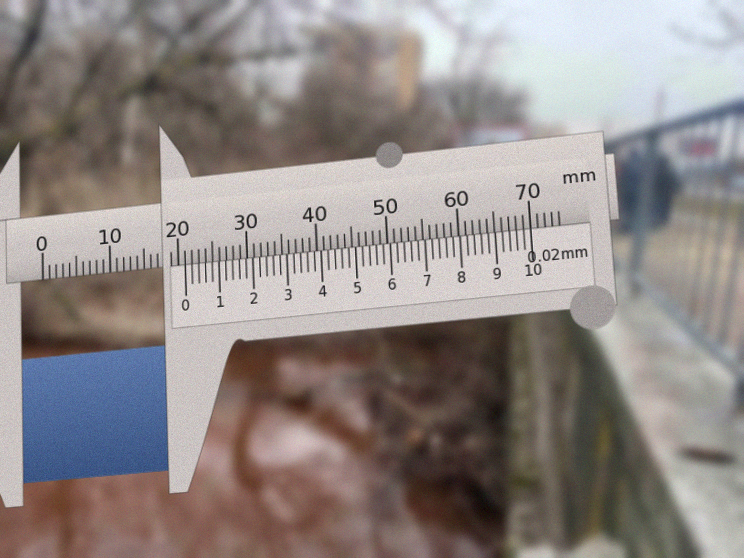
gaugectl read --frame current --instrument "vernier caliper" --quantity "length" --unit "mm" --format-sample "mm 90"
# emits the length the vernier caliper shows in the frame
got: mm 21.0
